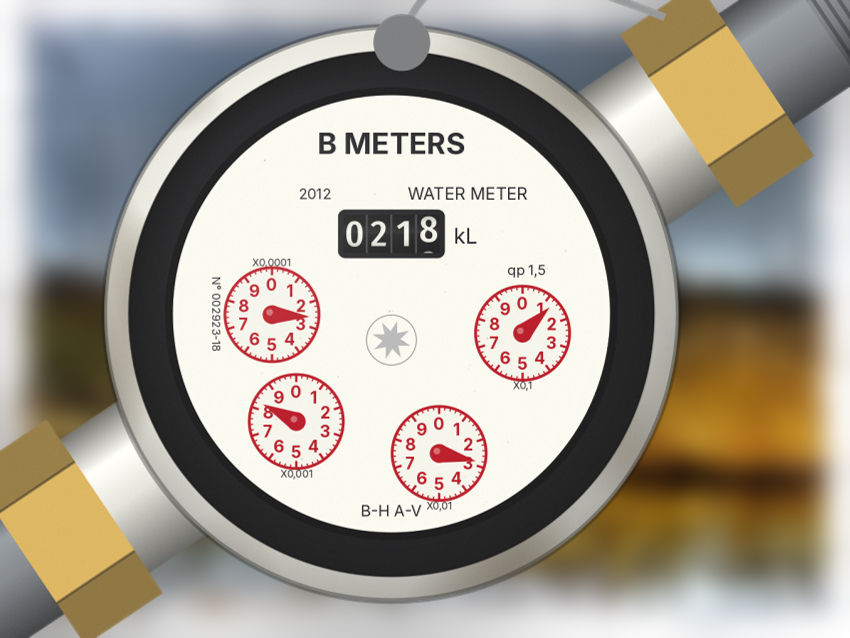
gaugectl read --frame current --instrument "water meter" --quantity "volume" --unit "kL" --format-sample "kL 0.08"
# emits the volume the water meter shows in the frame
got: kL 218.1282
